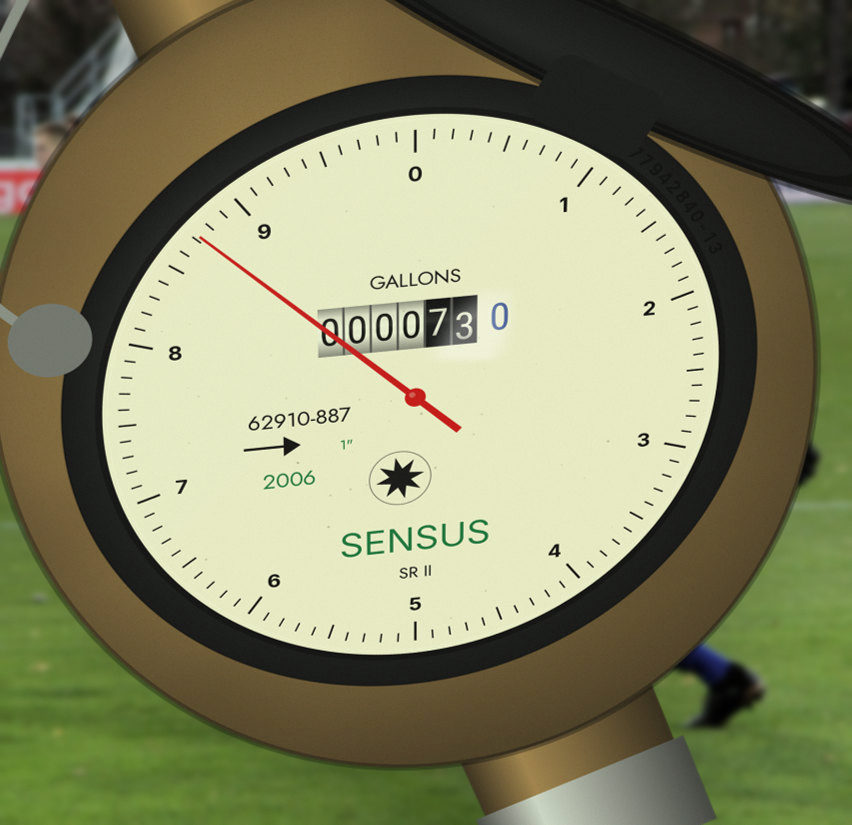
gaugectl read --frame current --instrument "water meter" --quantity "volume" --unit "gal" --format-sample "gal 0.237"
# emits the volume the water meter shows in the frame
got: gal 728.7
